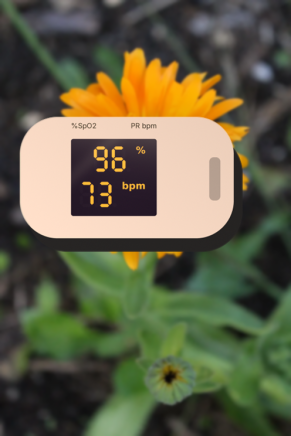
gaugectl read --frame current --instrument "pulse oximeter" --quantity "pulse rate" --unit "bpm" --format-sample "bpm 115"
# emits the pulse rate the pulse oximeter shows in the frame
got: bpm 73
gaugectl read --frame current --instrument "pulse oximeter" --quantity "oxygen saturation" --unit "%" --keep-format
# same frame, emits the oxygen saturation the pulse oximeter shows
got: % 96
